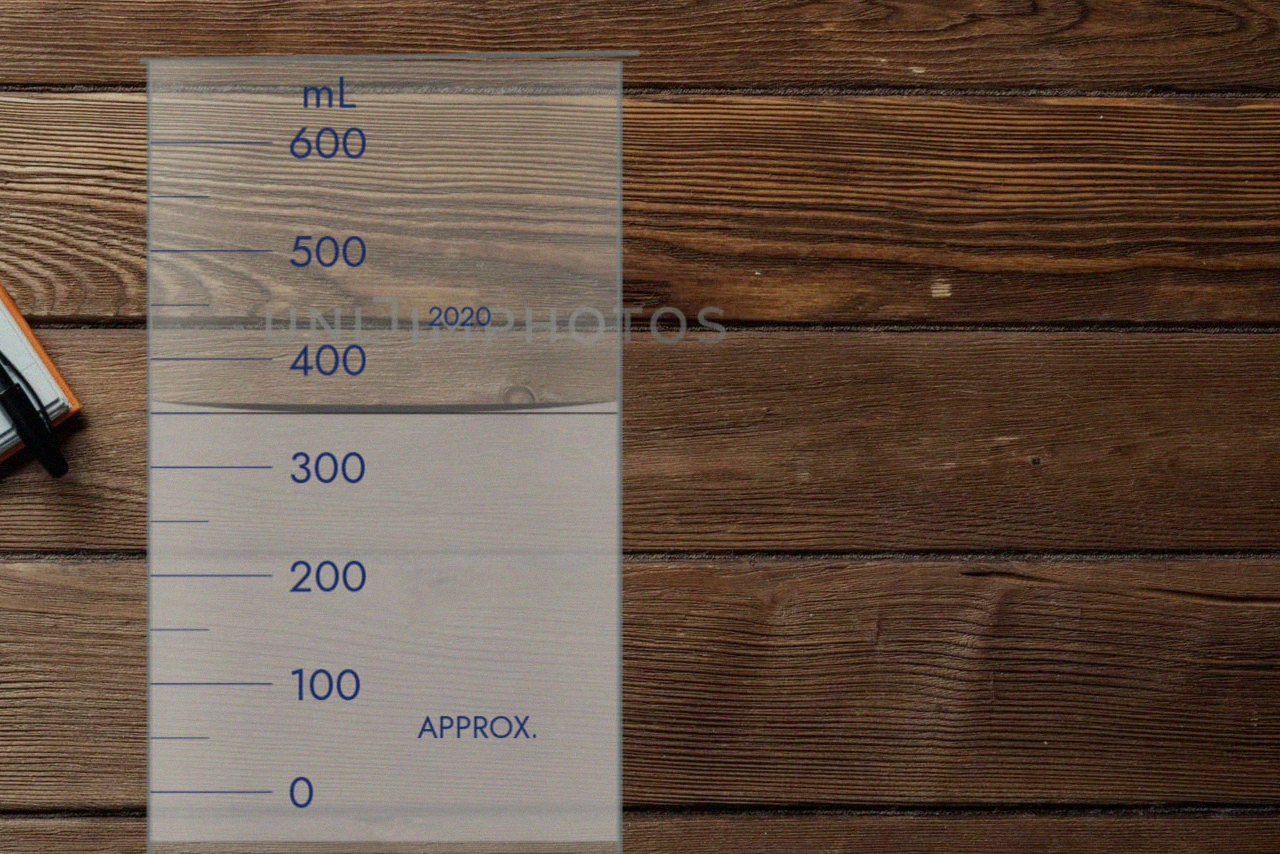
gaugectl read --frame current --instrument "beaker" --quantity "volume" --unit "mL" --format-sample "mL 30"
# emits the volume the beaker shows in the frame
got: mL 350
